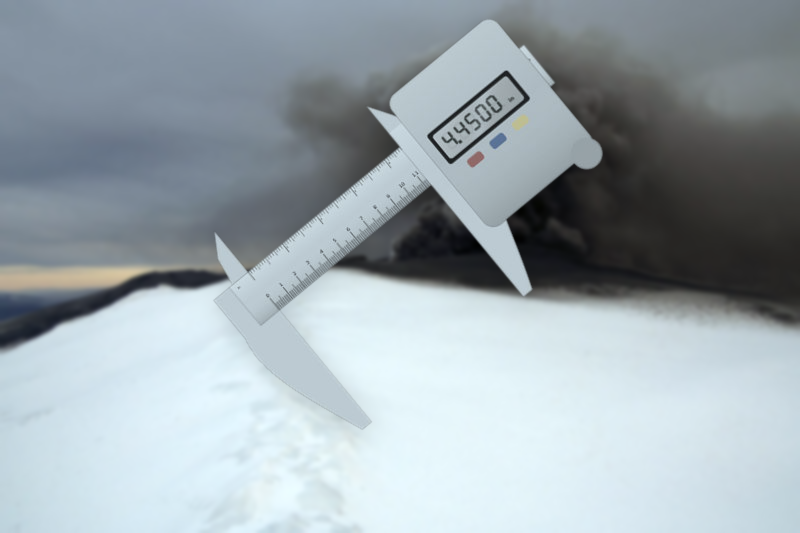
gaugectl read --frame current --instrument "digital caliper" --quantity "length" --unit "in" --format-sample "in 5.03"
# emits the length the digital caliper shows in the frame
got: in 4.4500
